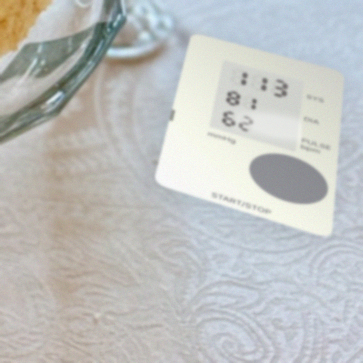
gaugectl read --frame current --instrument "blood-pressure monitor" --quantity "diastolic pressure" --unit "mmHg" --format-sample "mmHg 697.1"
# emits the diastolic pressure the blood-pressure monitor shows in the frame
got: mmHg 81
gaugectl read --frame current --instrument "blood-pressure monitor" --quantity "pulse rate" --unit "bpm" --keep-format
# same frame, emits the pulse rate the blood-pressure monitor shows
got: bpm 62
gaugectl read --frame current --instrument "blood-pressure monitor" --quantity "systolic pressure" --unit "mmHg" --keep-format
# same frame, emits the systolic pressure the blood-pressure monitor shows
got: mmHg 113
